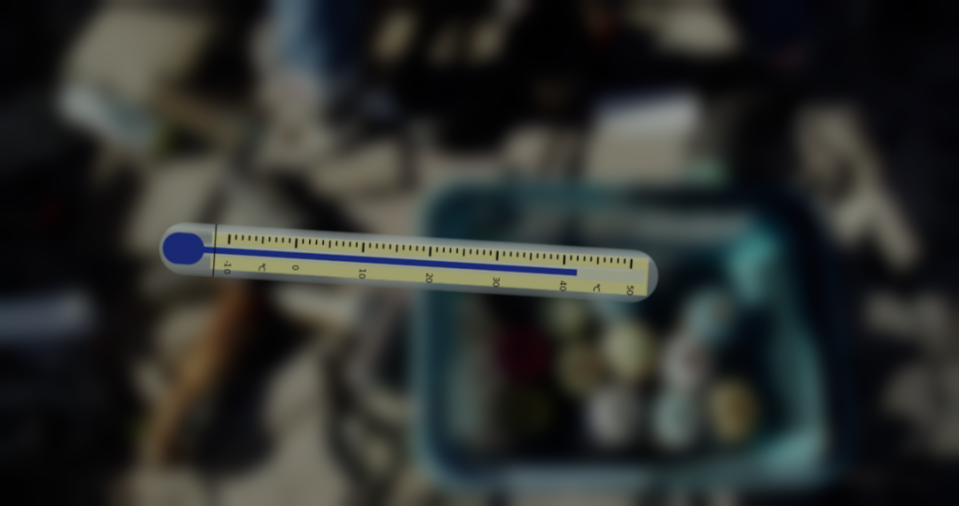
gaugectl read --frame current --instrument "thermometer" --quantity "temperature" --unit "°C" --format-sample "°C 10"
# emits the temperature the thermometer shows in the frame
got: °C 42
